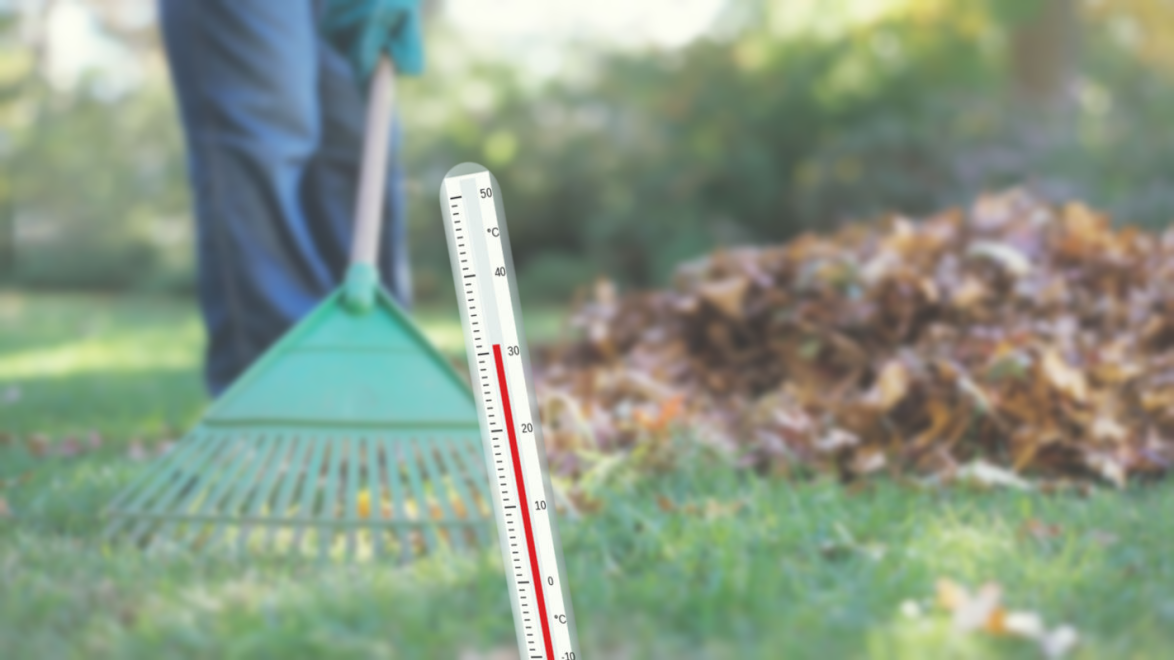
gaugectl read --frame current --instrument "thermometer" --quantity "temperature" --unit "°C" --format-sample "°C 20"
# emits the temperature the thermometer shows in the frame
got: °C 31
